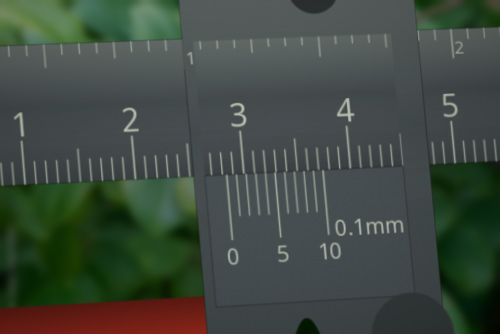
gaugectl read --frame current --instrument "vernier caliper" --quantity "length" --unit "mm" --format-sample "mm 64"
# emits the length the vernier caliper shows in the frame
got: mm 28.4
